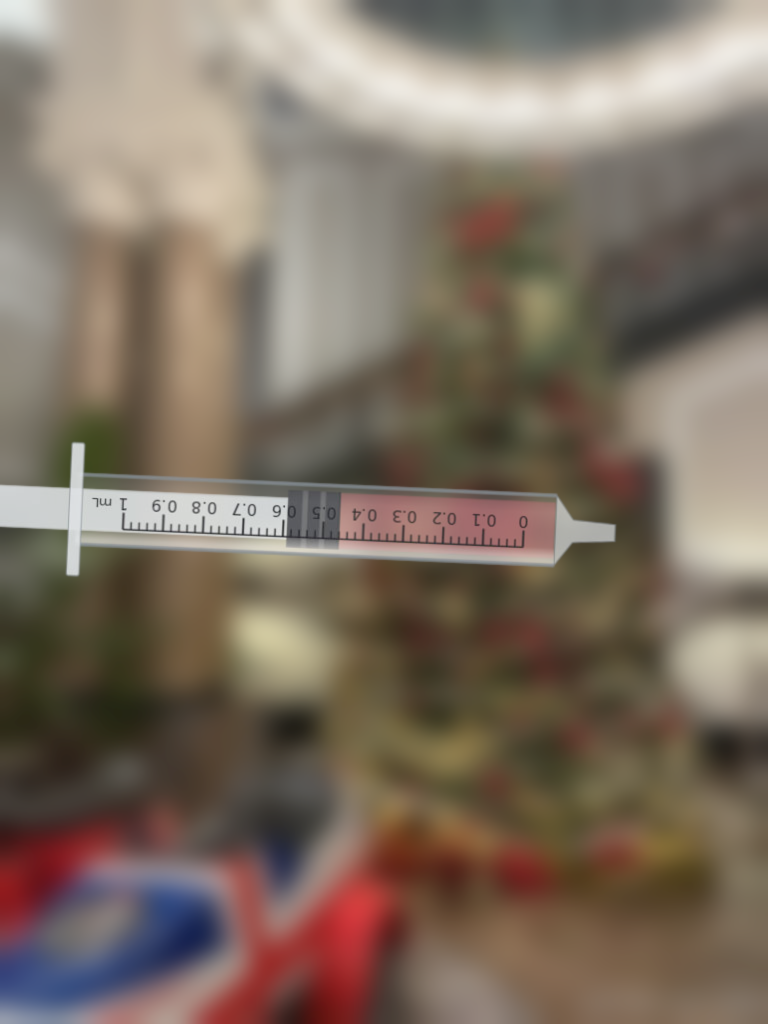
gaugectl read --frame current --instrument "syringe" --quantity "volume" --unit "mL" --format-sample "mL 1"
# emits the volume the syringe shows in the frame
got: mL 0.46
